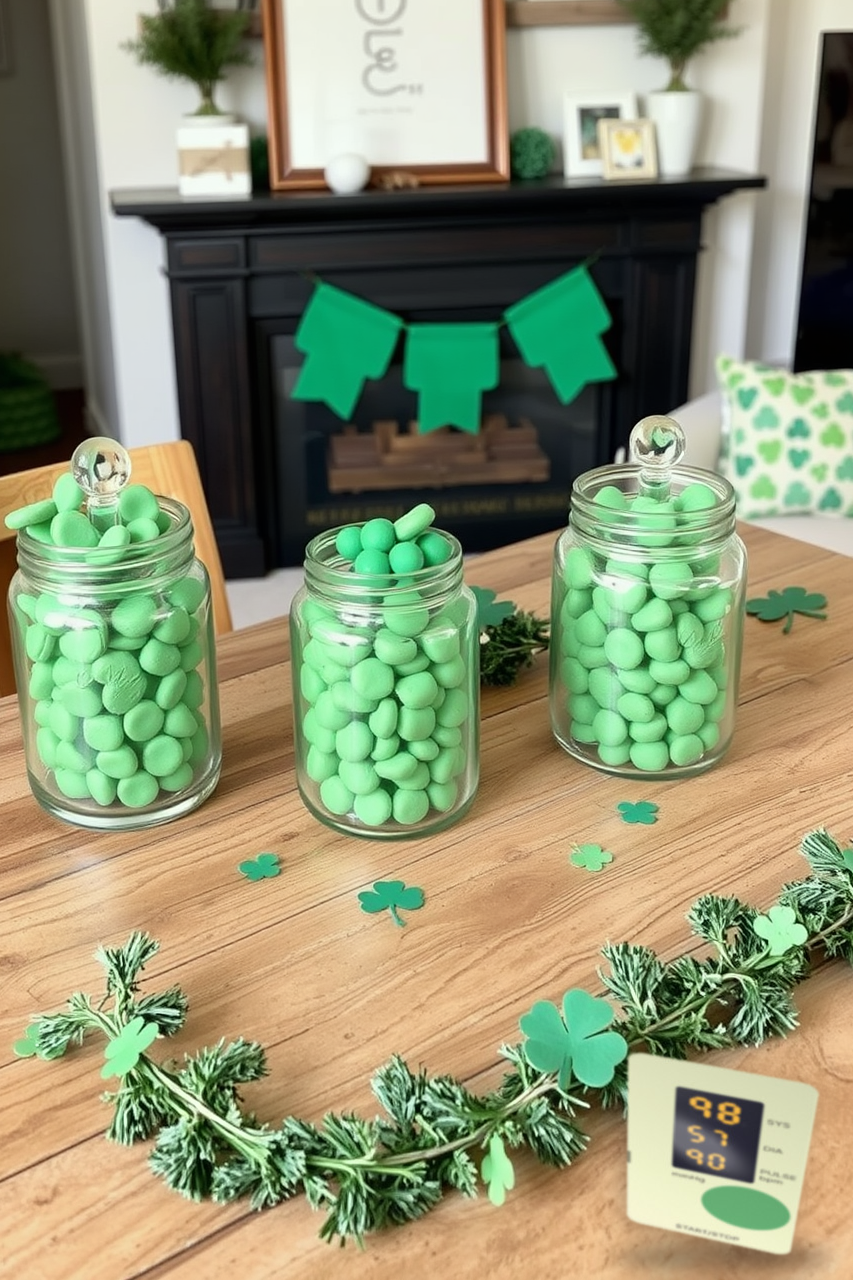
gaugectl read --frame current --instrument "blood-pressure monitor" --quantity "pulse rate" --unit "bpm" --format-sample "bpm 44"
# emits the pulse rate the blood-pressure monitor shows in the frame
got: bpm 90
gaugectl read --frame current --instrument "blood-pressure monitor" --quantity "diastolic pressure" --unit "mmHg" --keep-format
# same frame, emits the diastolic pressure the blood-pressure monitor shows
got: mmHg 57
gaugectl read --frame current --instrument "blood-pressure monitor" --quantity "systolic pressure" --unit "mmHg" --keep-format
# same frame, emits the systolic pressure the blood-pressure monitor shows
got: mmHg 98
